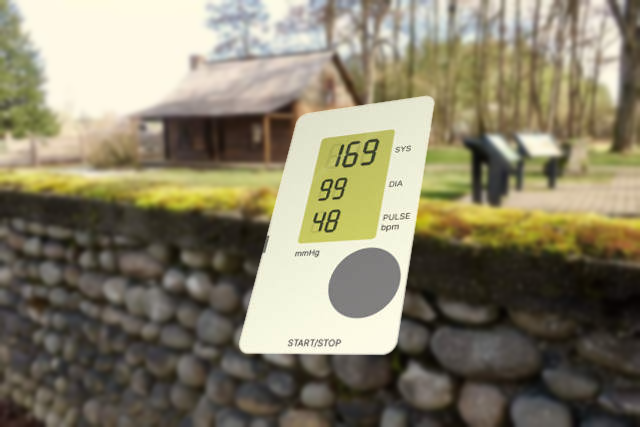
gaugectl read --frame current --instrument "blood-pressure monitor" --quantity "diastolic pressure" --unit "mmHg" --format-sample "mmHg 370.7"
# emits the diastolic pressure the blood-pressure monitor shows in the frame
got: mmHg 99
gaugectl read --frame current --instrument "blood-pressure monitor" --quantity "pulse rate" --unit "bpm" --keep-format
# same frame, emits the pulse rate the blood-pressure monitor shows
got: bpm 48
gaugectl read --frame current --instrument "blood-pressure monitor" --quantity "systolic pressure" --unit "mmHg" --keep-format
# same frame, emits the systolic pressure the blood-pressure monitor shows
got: mmHg 169
